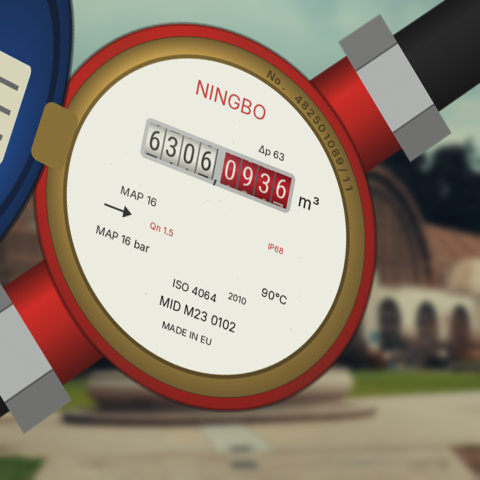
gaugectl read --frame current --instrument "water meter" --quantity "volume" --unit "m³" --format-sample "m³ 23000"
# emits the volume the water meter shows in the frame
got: m³ 6306.0936
